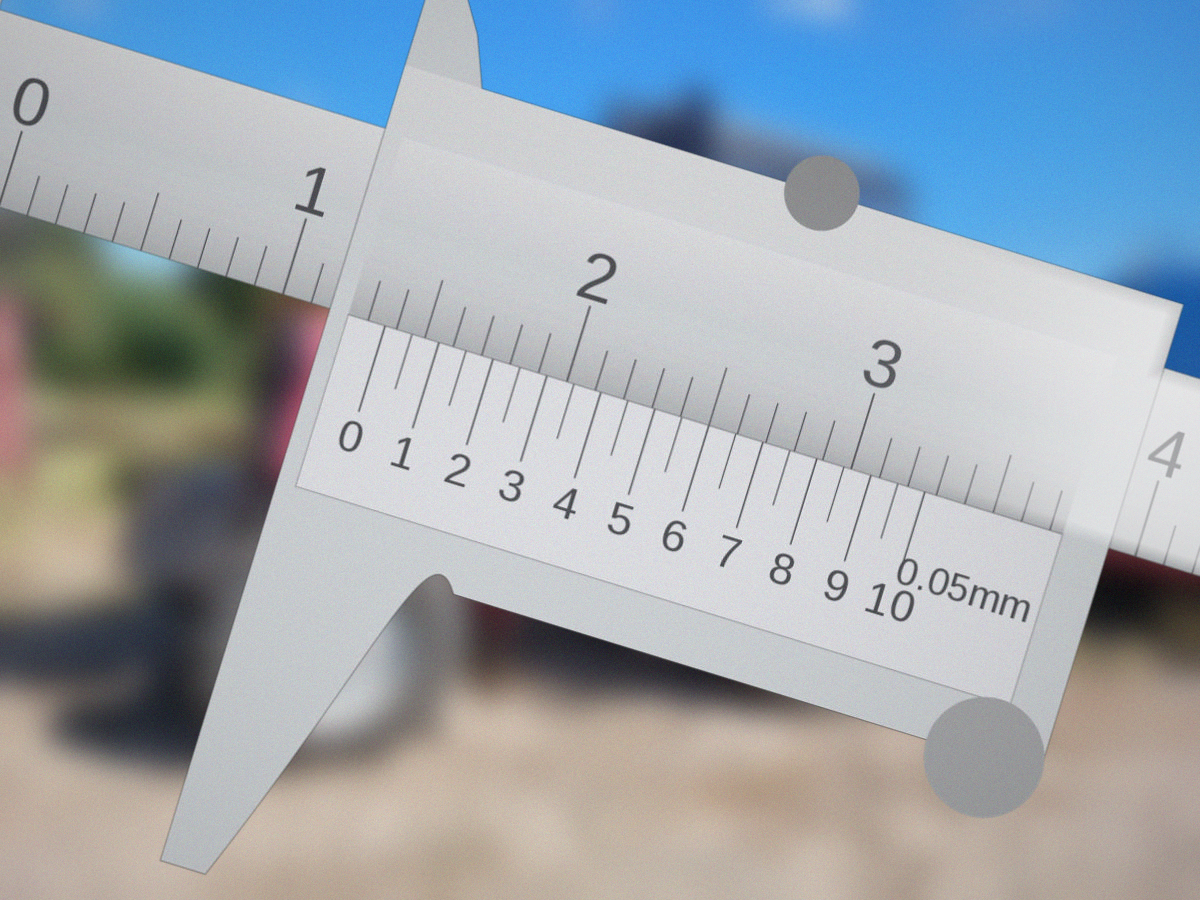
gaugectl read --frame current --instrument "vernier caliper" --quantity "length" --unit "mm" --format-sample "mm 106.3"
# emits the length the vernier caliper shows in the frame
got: mm 13.60
